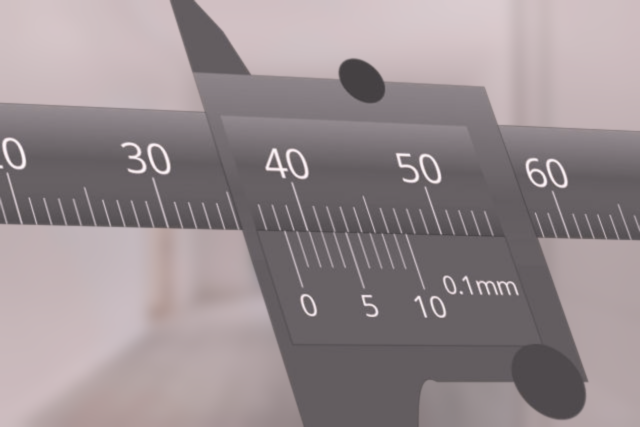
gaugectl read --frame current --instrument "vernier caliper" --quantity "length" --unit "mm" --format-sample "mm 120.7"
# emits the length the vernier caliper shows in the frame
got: mm 38.3
